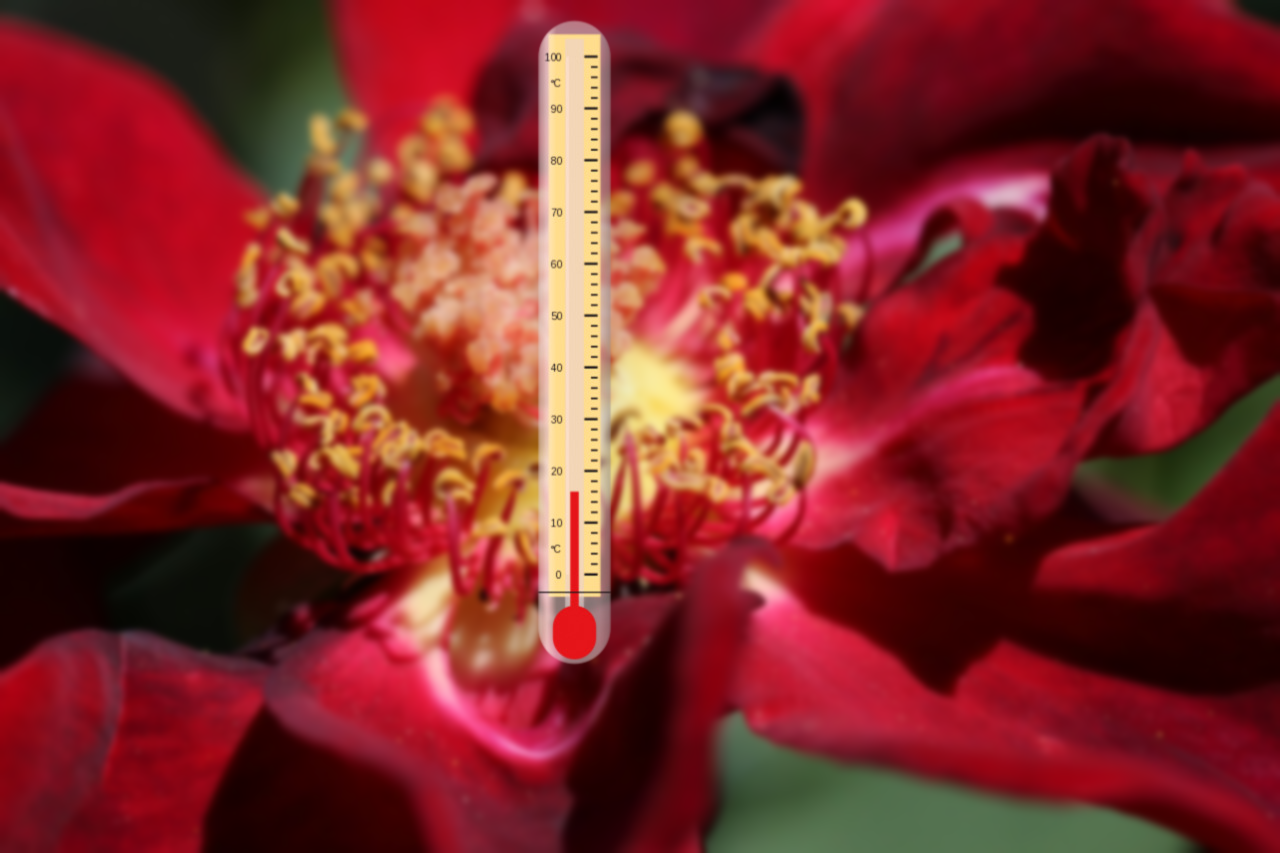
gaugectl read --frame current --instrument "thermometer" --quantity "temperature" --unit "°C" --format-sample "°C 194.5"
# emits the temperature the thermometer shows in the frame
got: °C 16
